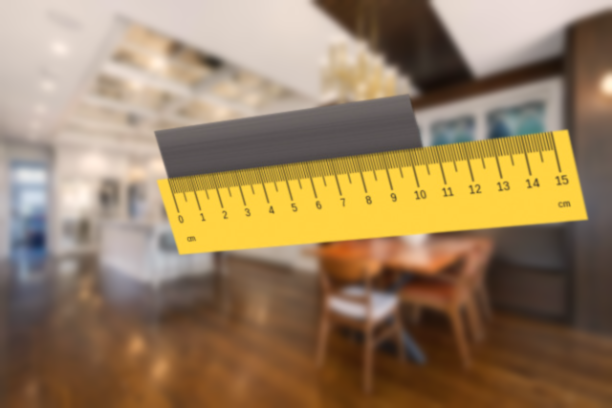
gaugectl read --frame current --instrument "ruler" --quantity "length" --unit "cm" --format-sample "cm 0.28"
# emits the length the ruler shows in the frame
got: cm 10.5
